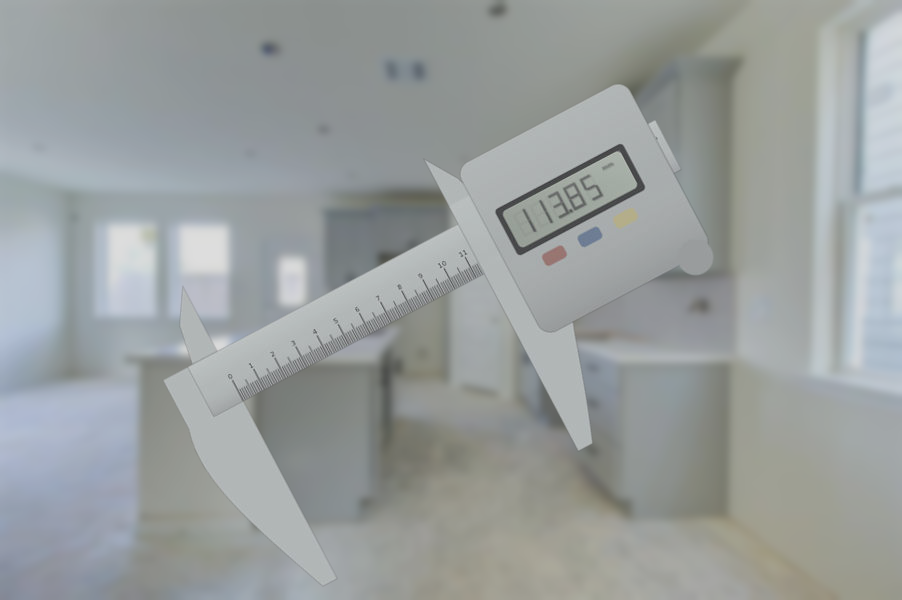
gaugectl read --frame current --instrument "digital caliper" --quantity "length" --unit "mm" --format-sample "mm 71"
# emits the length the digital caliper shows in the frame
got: mm 113.85
